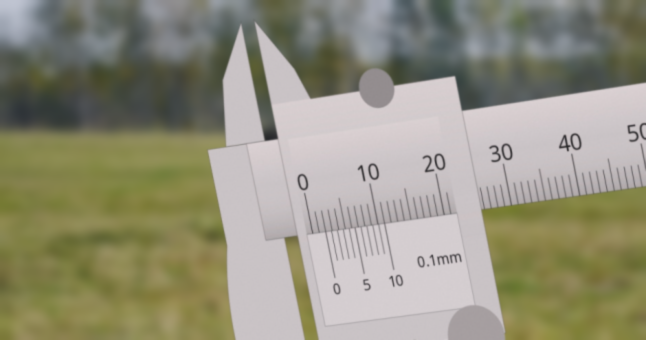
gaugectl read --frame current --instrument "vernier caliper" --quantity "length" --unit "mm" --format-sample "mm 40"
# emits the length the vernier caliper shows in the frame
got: mm 2.0
